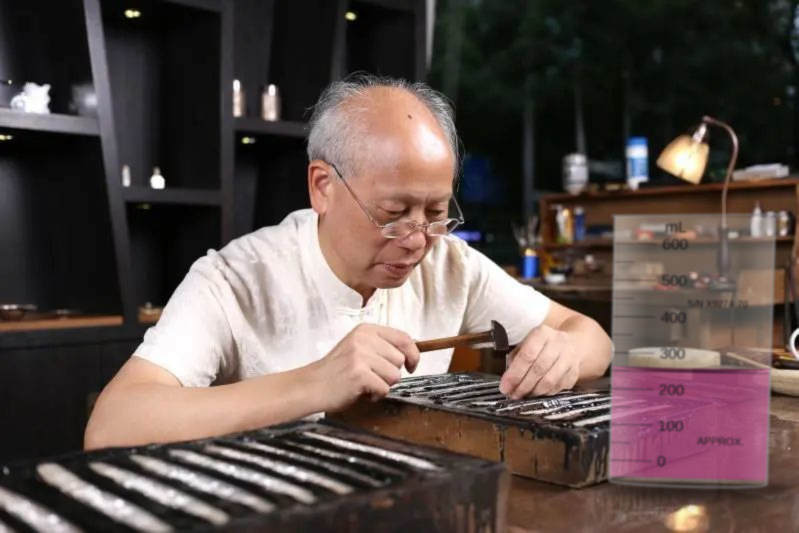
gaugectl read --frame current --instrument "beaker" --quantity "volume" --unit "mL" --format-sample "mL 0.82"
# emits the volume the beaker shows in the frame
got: mL 250
